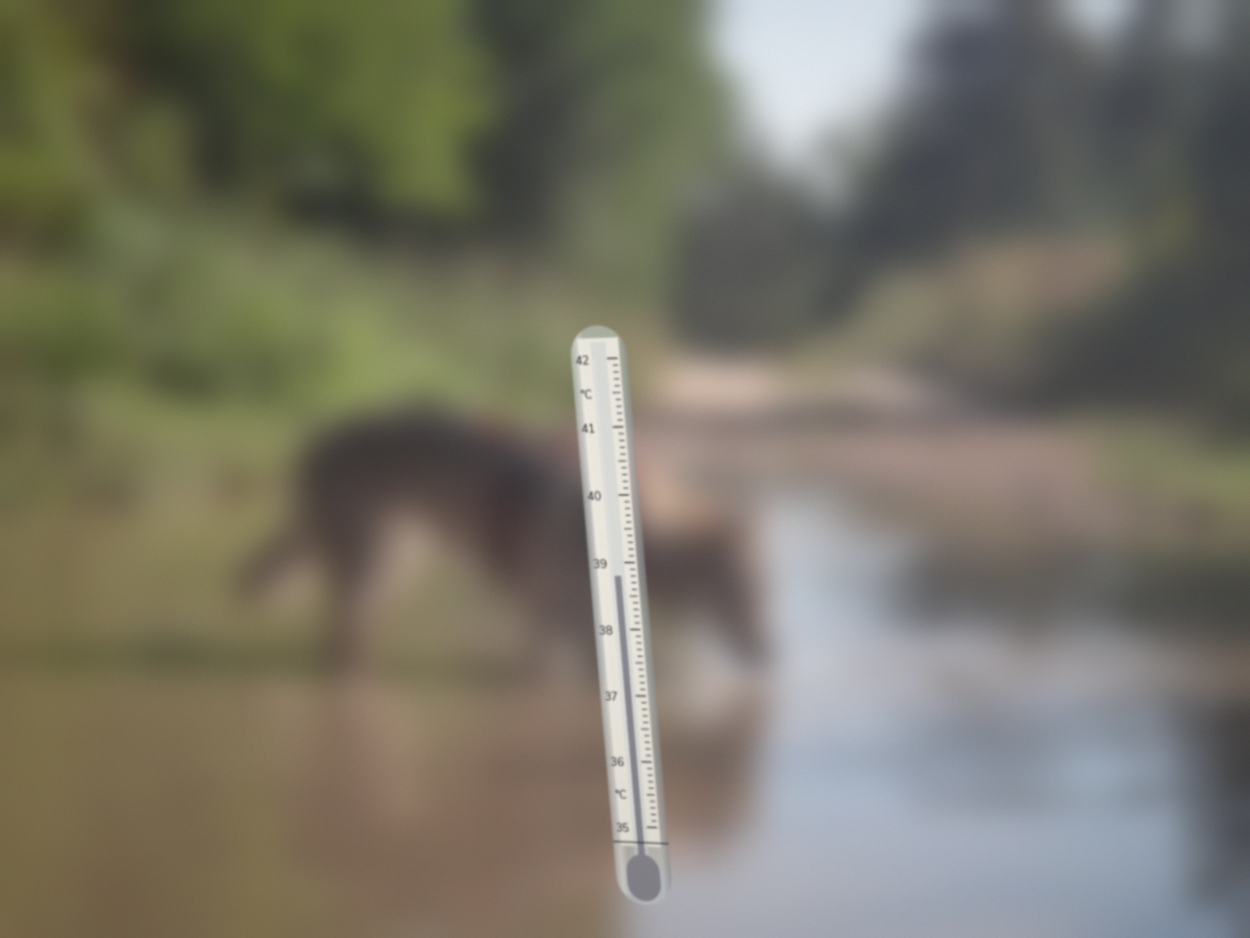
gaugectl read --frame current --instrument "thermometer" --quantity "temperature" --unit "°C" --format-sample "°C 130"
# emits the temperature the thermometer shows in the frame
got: °C 38.8
